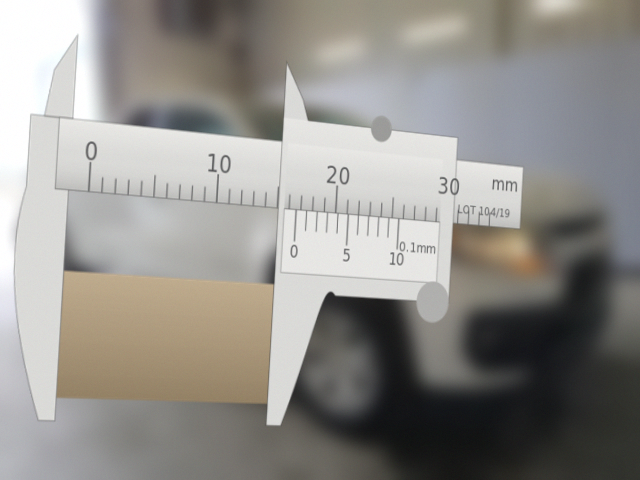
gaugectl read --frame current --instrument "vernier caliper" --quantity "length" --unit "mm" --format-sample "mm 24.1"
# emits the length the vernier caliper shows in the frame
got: mm 16.6
